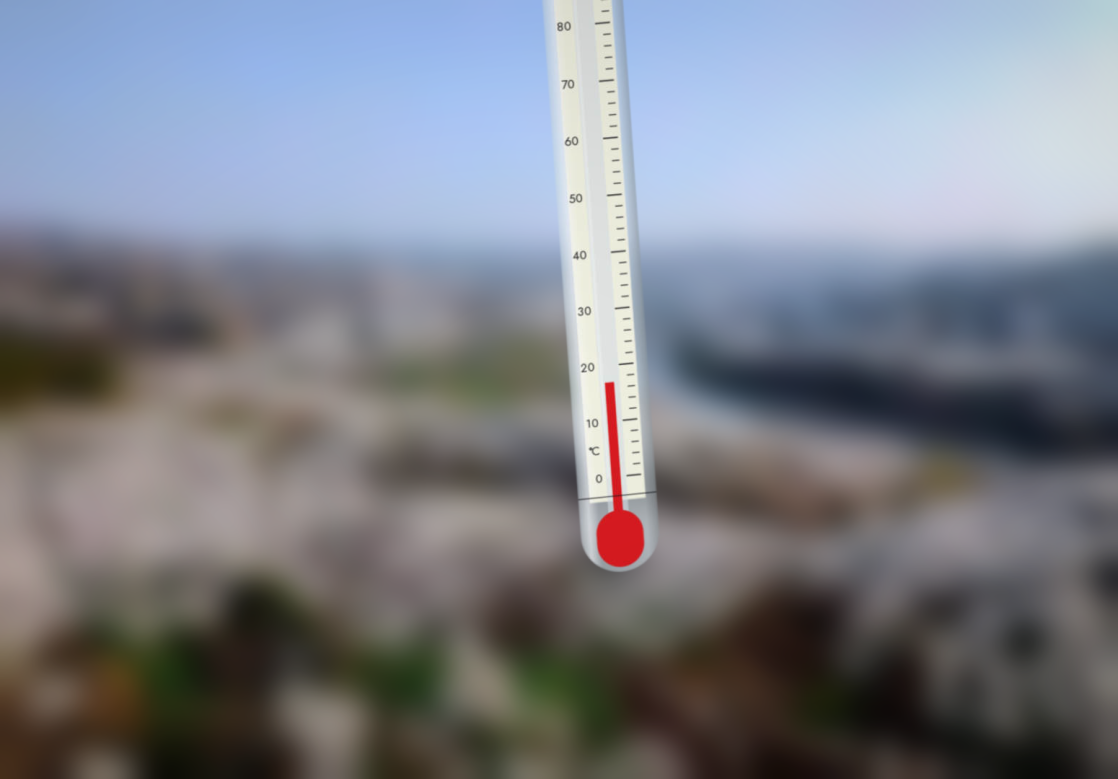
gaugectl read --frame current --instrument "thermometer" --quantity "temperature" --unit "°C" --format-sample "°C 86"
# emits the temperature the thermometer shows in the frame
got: °C 17
